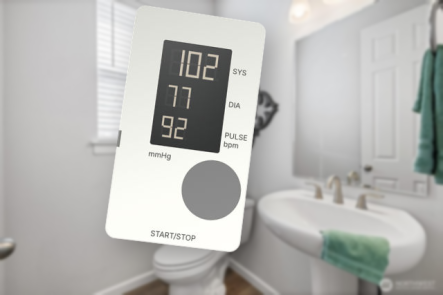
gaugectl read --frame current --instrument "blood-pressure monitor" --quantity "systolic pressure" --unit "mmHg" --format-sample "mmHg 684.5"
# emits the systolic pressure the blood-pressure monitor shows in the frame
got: mmHg 102
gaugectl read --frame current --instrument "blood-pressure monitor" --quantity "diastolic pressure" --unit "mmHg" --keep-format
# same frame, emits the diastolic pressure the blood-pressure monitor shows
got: mmHg 77
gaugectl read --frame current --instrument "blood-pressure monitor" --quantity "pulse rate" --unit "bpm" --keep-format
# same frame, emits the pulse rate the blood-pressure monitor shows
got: bpm 92
